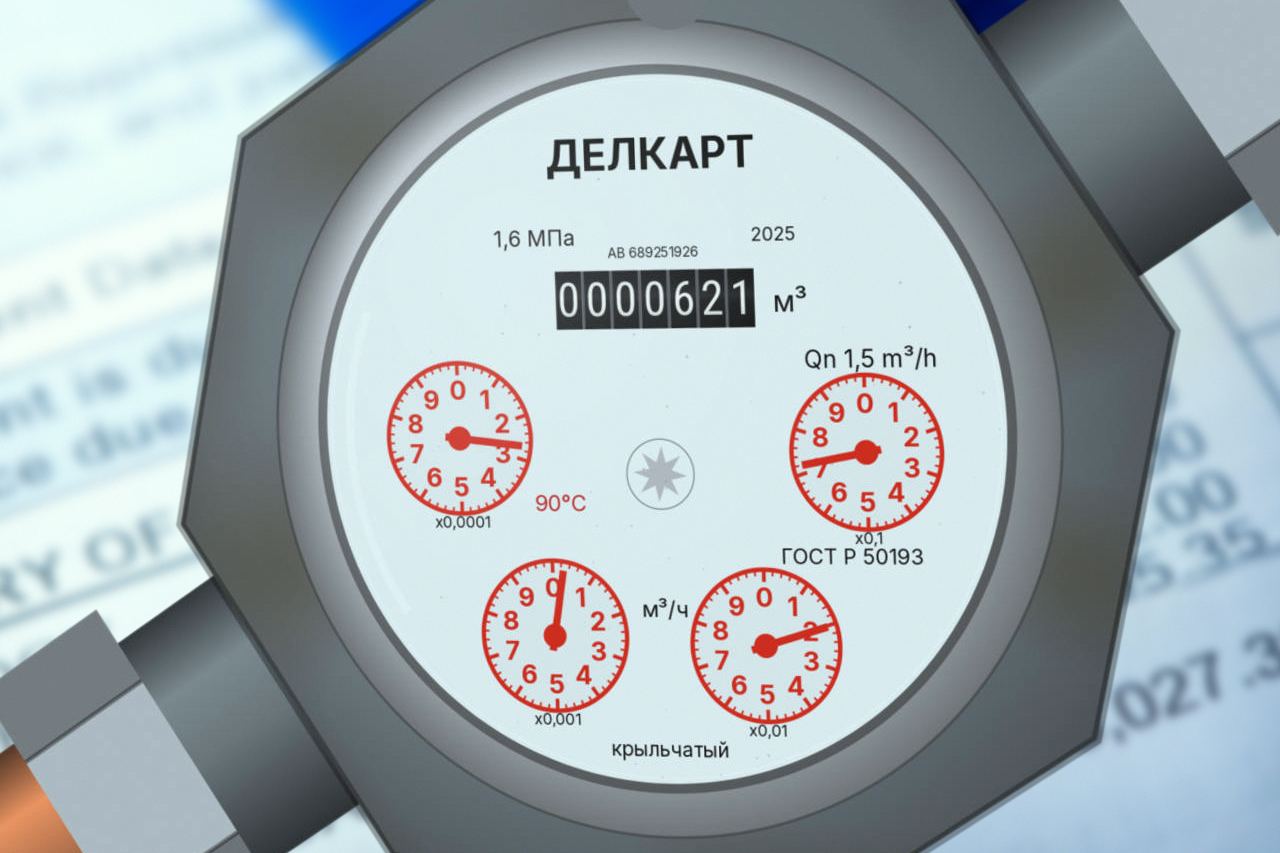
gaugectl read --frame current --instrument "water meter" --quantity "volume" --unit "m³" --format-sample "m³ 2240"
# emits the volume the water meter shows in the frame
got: m³ 621.7202
